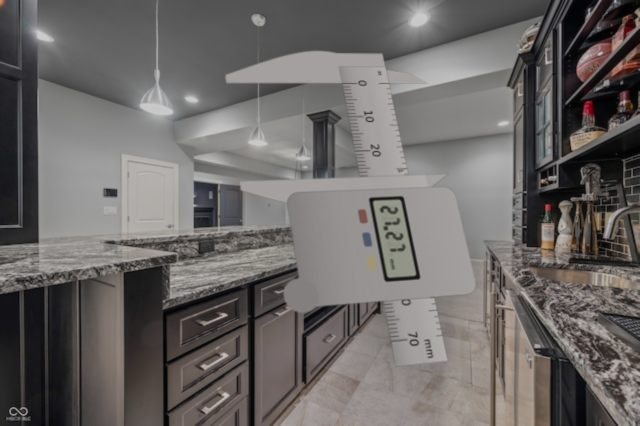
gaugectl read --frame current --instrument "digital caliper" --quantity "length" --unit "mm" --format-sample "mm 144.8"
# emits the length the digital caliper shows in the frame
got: mm 27.27
